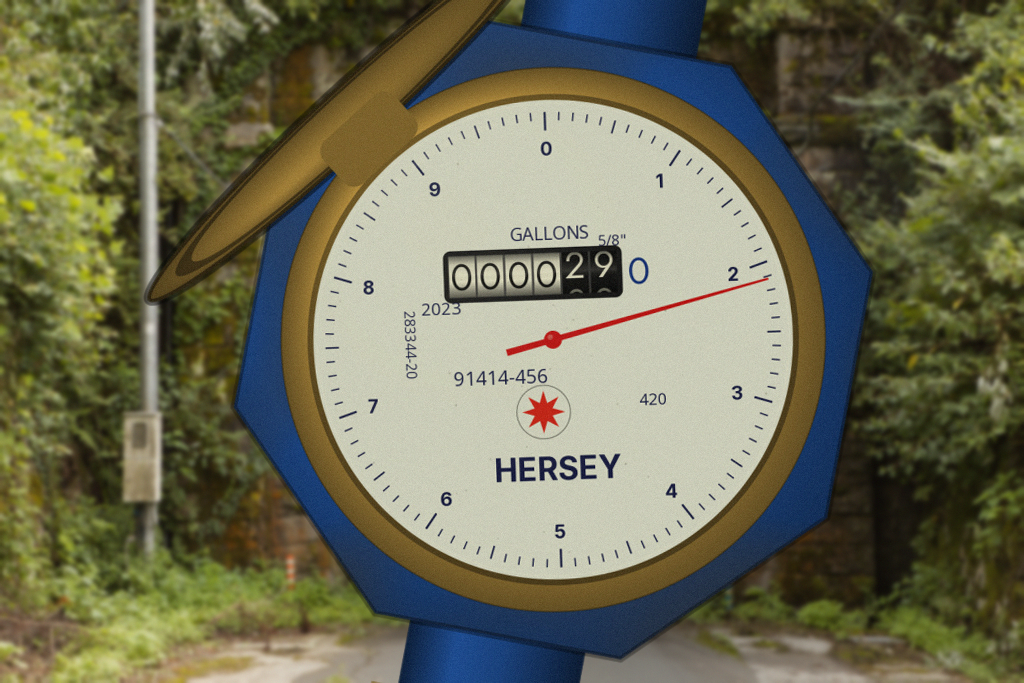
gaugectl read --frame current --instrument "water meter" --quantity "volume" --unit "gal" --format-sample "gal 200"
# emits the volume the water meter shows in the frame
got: gal 292.1
